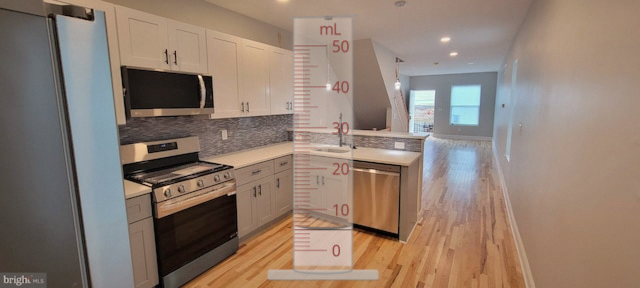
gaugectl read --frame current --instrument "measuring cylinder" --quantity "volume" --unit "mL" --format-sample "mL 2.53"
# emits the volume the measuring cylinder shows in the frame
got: mL 5
